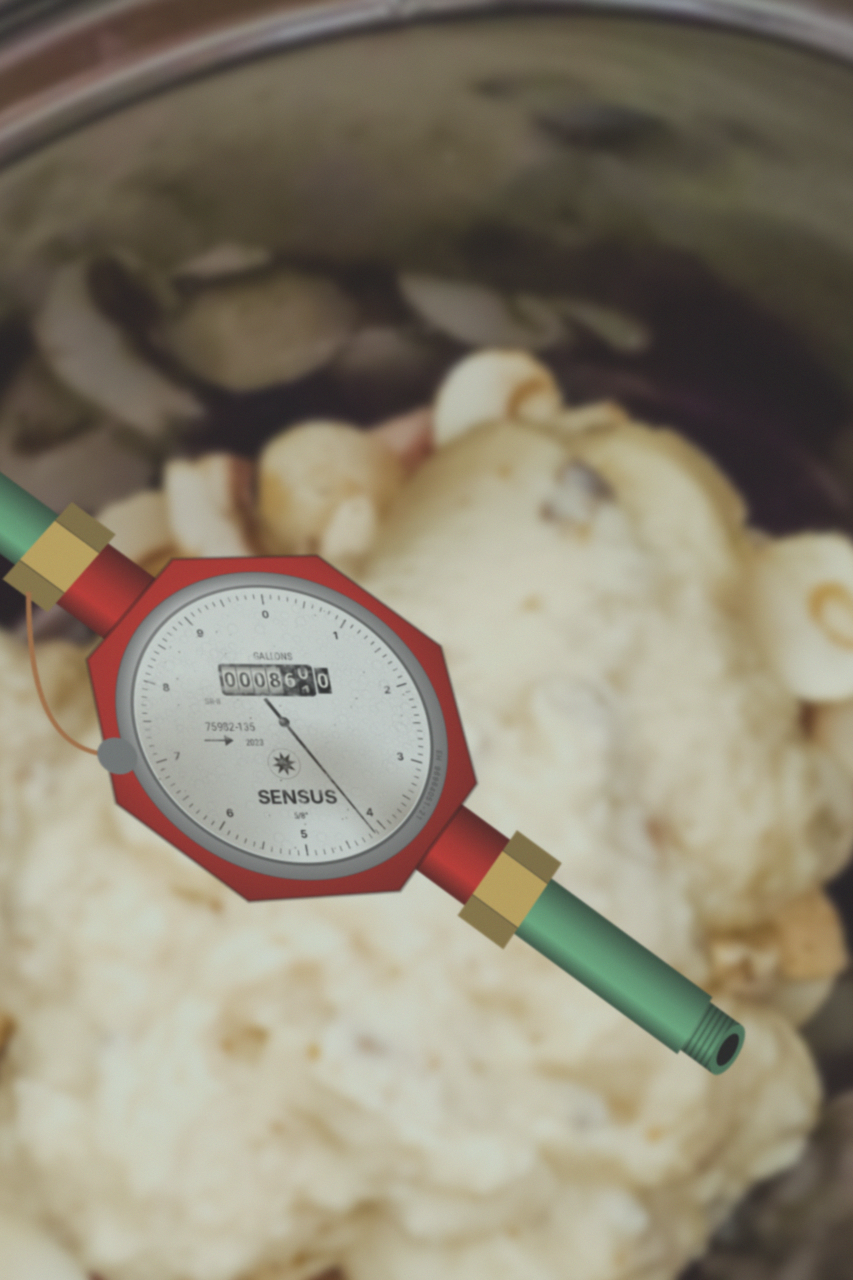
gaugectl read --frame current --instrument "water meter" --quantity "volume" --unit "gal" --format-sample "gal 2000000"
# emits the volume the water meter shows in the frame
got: gal 8604.1
